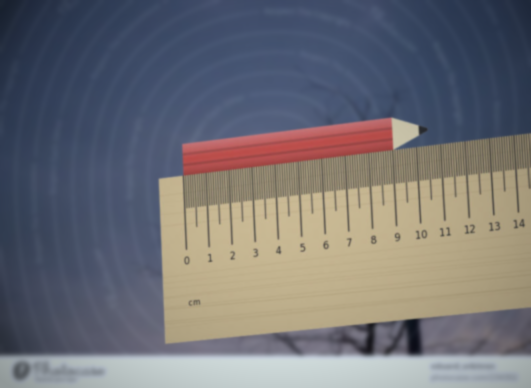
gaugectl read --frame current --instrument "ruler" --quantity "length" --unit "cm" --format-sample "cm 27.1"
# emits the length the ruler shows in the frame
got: cm 10.5
